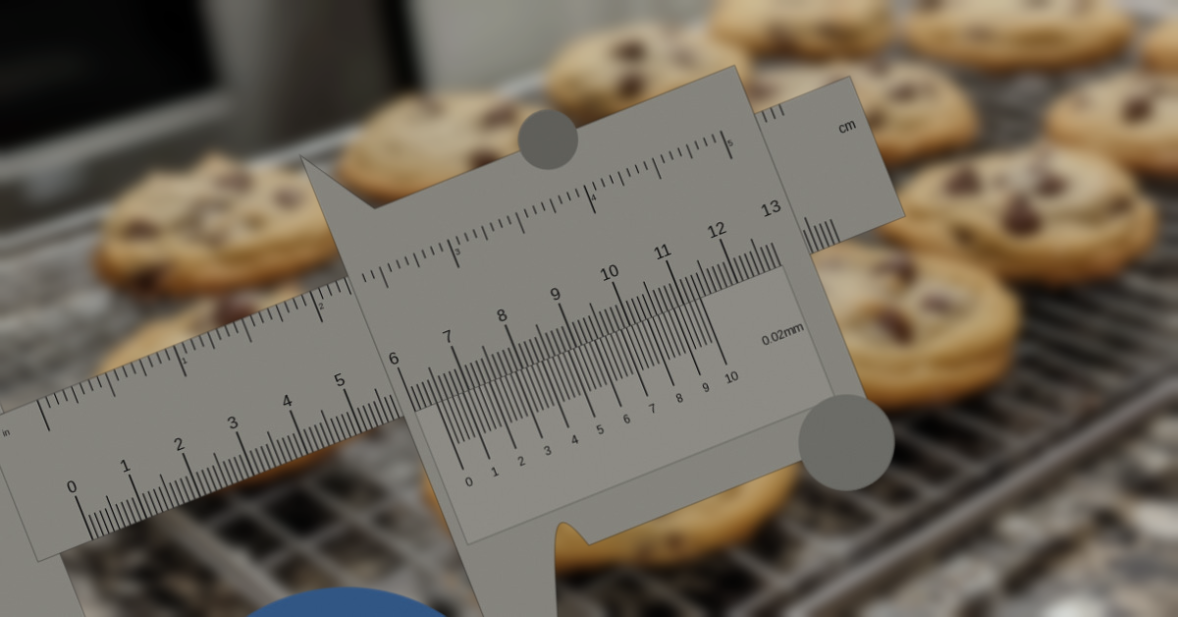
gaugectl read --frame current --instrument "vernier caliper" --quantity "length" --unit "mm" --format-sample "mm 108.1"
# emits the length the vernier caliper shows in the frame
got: mm 64.0
